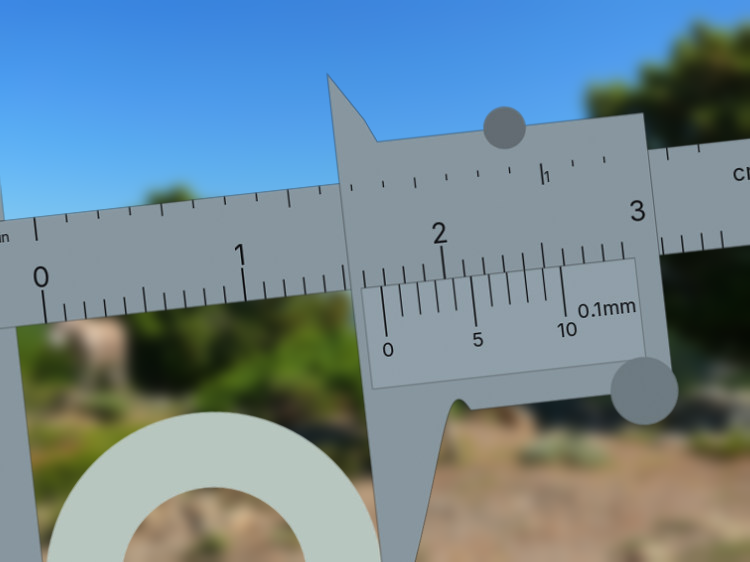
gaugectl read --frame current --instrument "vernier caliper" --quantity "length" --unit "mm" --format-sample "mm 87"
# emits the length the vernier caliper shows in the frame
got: mm 16.8
